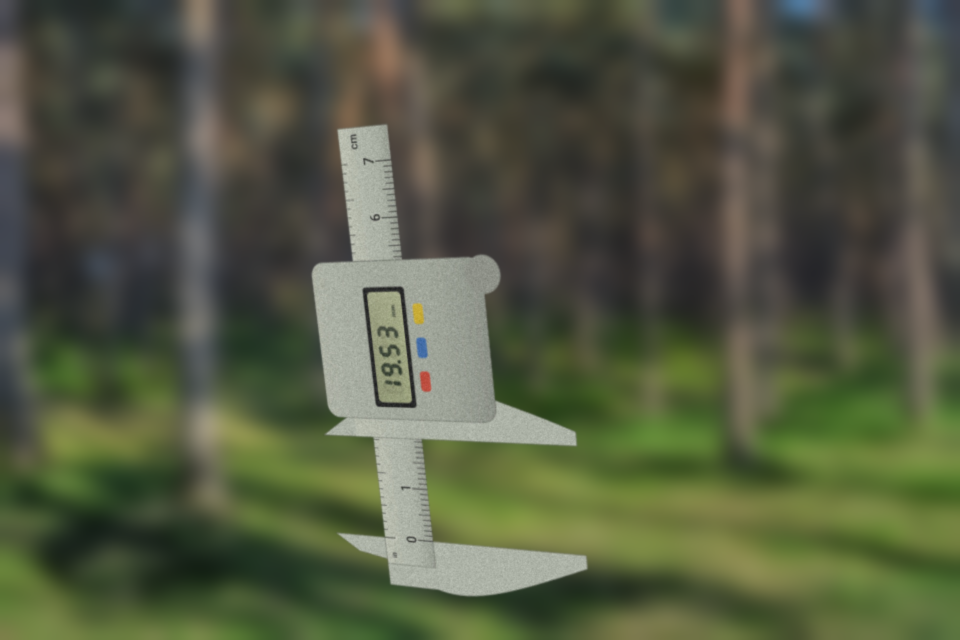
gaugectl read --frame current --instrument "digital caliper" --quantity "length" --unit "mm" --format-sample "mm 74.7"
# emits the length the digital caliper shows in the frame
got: mm 19.53
